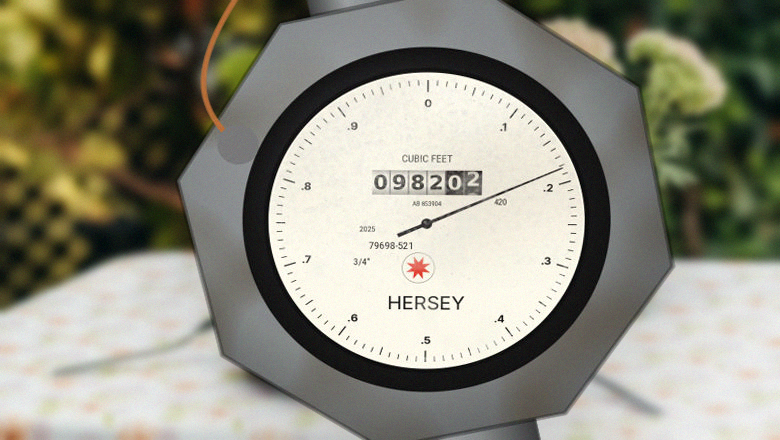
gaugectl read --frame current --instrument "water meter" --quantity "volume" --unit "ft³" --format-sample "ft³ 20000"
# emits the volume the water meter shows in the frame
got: ft³ 98202.18
